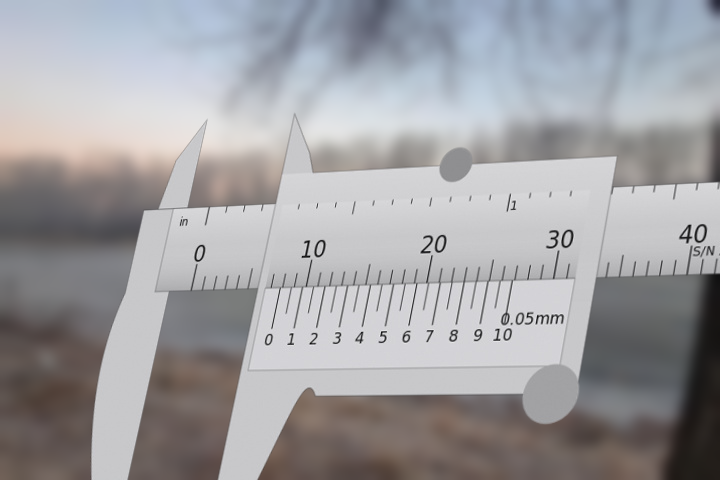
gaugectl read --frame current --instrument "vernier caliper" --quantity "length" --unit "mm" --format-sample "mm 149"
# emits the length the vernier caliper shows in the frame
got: mm 7.8
